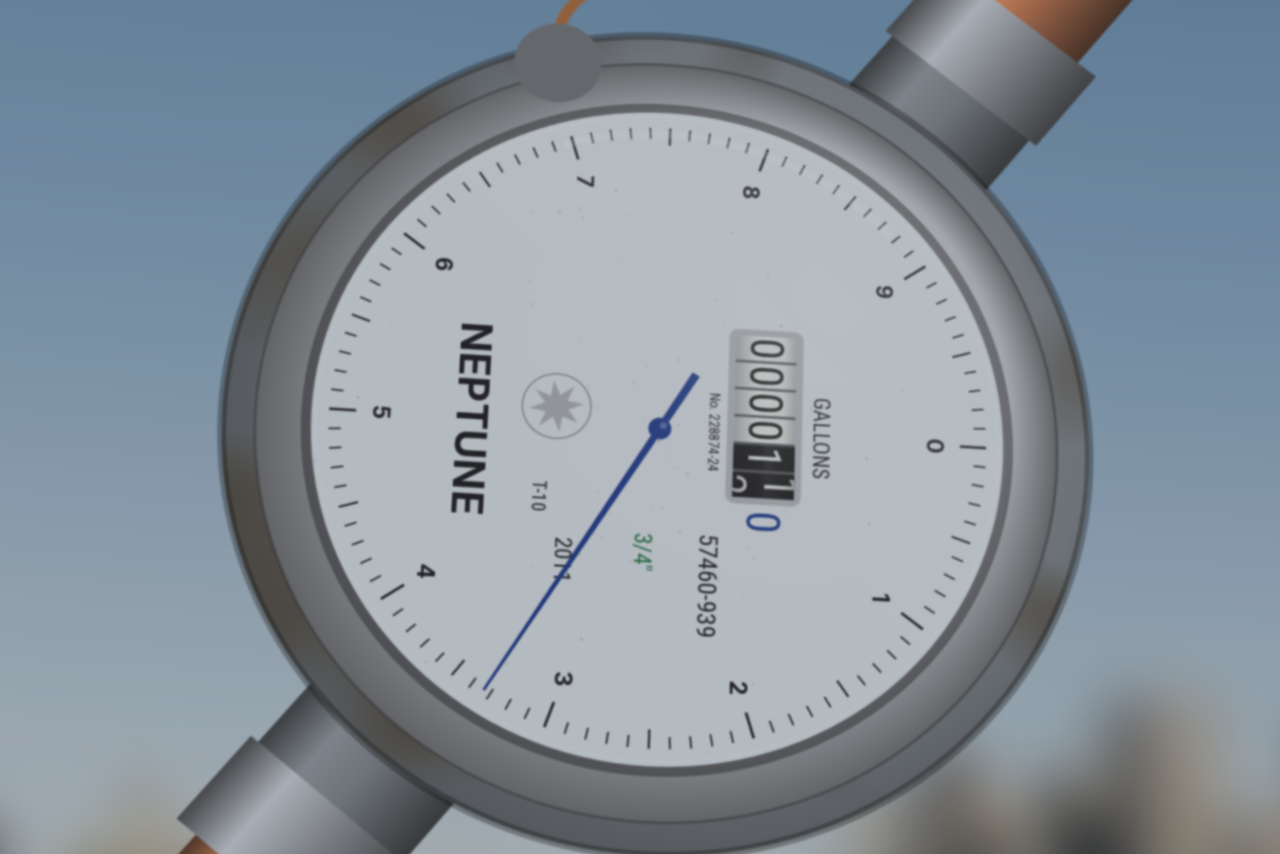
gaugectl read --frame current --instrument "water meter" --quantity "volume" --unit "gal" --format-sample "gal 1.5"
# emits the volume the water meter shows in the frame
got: gal 113.3
